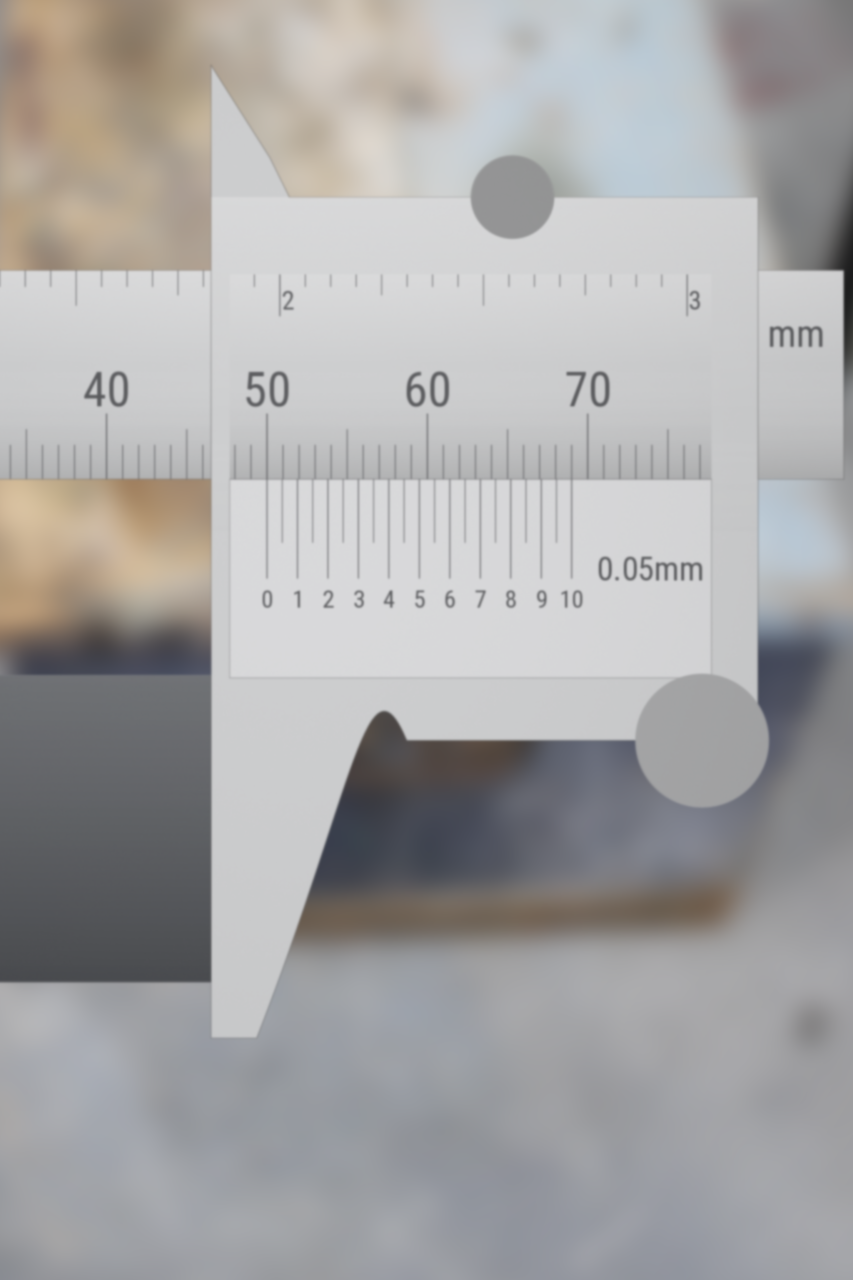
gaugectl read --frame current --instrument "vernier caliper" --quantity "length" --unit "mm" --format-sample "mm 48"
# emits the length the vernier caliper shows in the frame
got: mm 50.0
